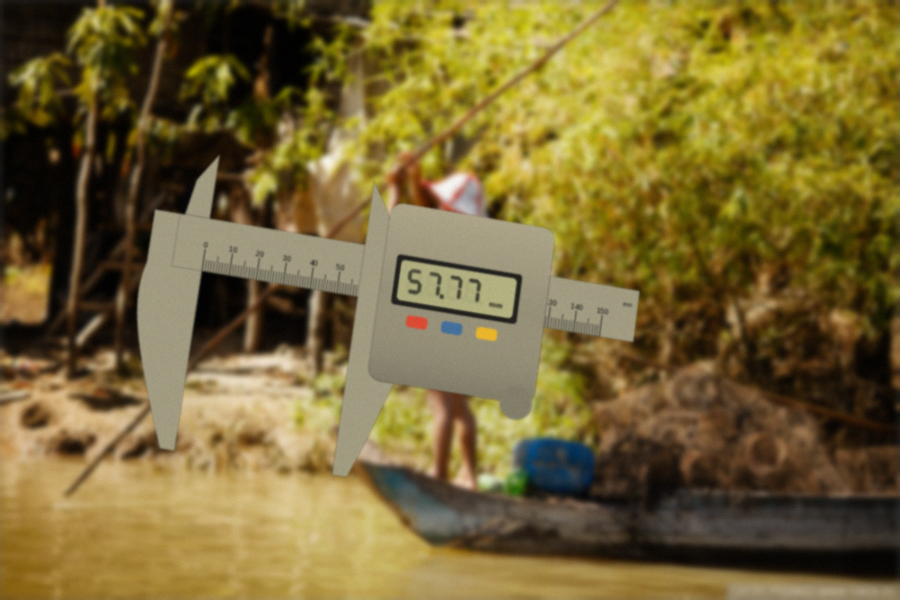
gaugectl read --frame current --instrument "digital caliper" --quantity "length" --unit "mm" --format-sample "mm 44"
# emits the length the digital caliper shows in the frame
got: mm 57.77
